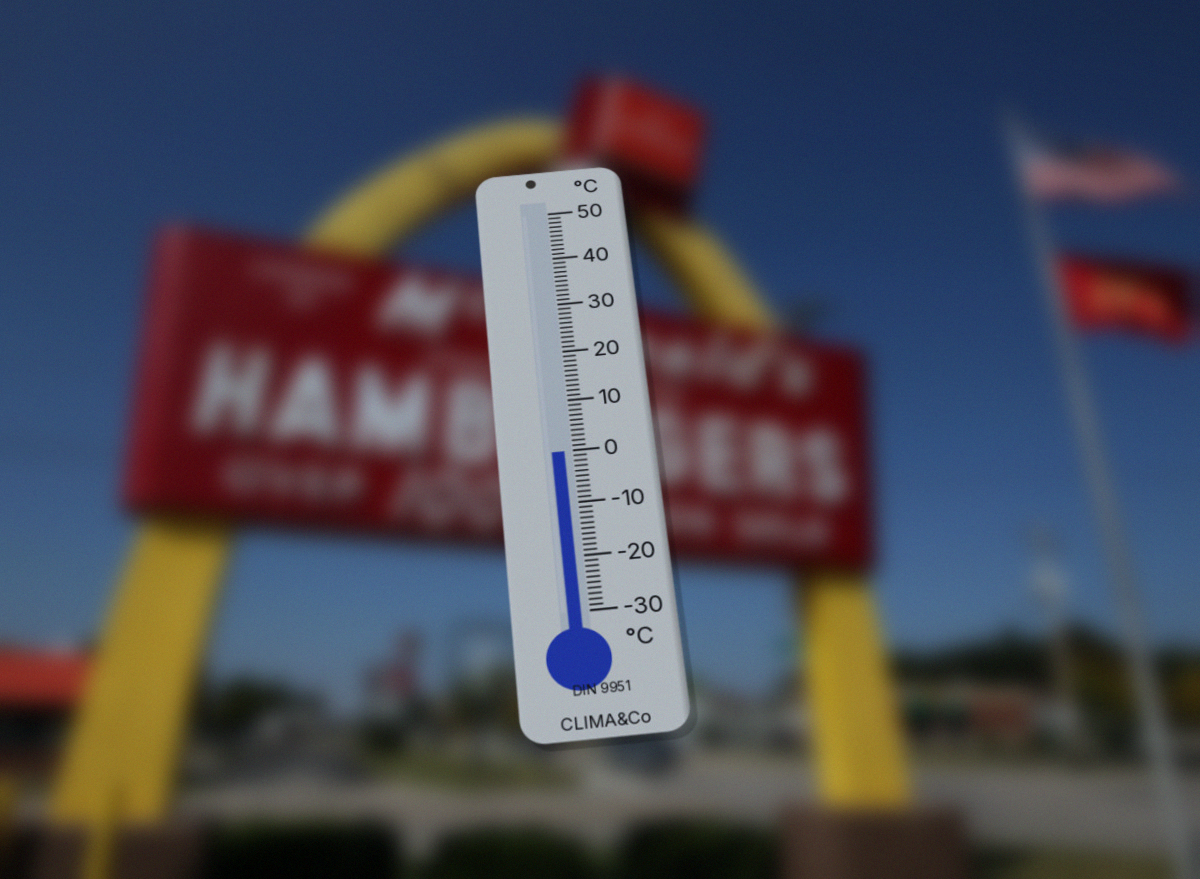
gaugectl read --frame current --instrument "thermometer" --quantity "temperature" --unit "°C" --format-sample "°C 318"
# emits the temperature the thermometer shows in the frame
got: °C 0
